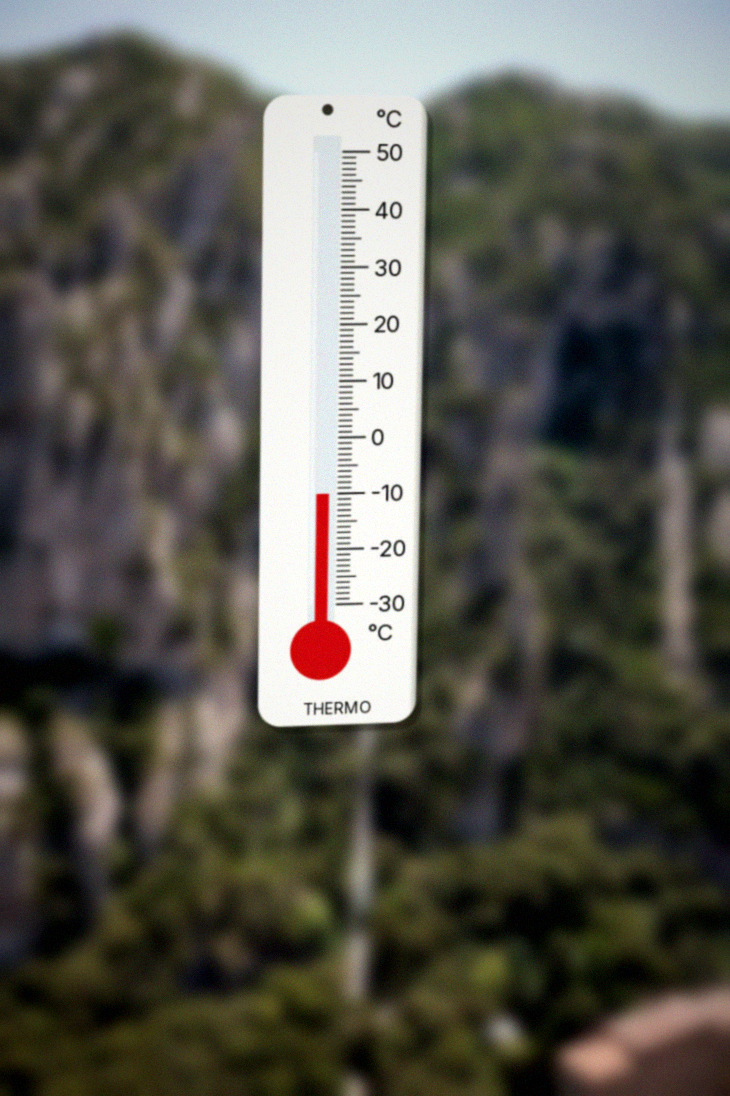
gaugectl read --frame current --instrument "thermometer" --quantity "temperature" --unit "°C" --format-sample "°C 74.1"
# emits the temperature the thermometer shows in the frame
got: °C -10
